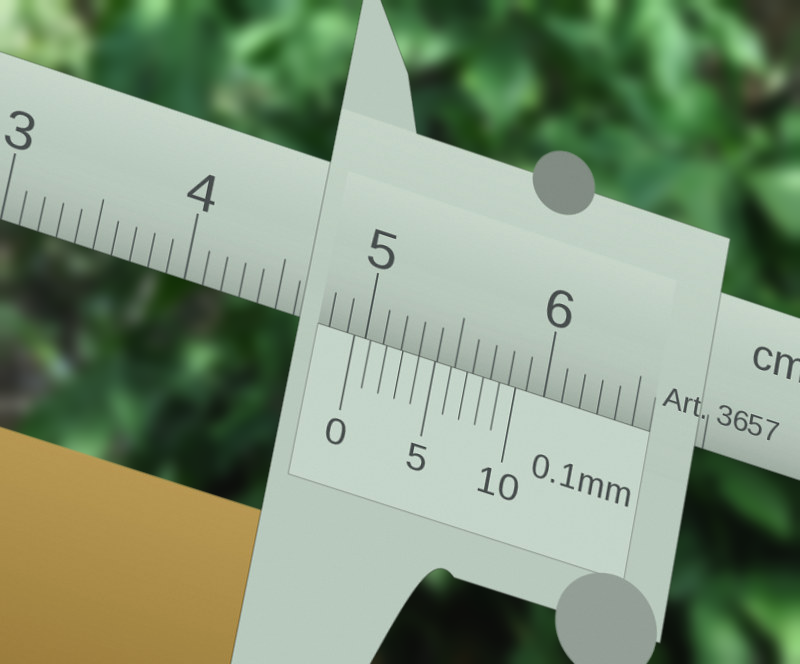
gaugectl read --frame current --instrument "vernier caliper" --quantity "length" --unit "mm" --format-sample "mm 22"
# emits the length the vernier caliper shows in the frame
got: mm 49.4
